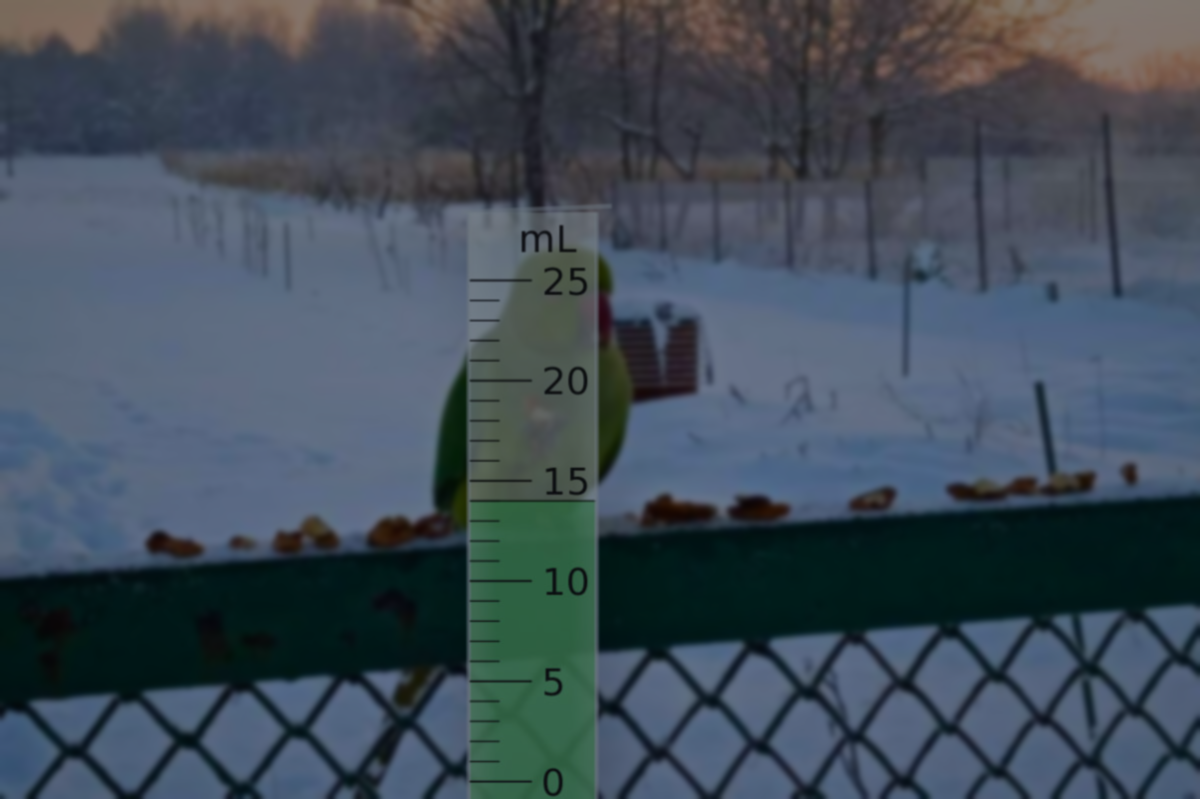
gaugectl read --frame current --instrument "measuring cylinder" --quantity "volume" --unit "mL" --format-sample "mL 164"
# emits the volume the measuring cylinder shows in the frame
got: mL 14
